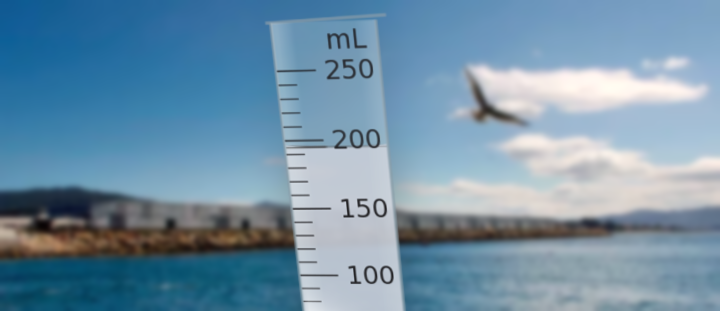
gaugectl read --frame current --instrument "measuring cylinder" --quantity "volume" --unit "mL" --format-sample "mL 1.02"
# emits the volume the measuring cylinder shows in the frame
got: mL 195
